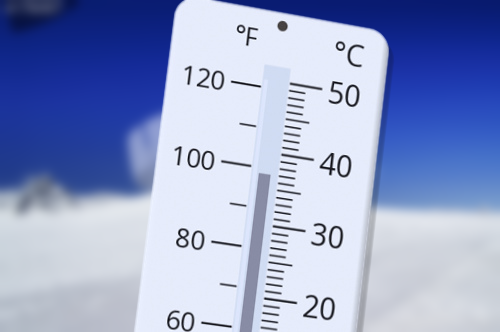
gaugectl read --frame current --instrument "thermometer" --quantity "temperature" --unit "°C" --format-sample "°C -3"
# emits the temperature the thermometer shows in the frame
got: °C 37
